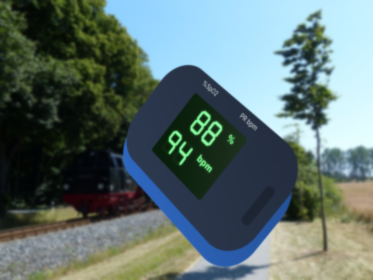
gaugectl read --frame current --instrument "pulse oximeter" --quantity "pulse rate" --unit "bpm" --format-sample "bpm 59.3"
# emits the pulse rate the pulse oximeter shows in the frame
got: bpm 94
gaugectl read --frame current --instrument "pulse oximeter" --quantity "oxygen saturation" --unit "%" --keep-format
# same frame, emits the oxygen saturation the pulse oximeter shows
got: % 88
